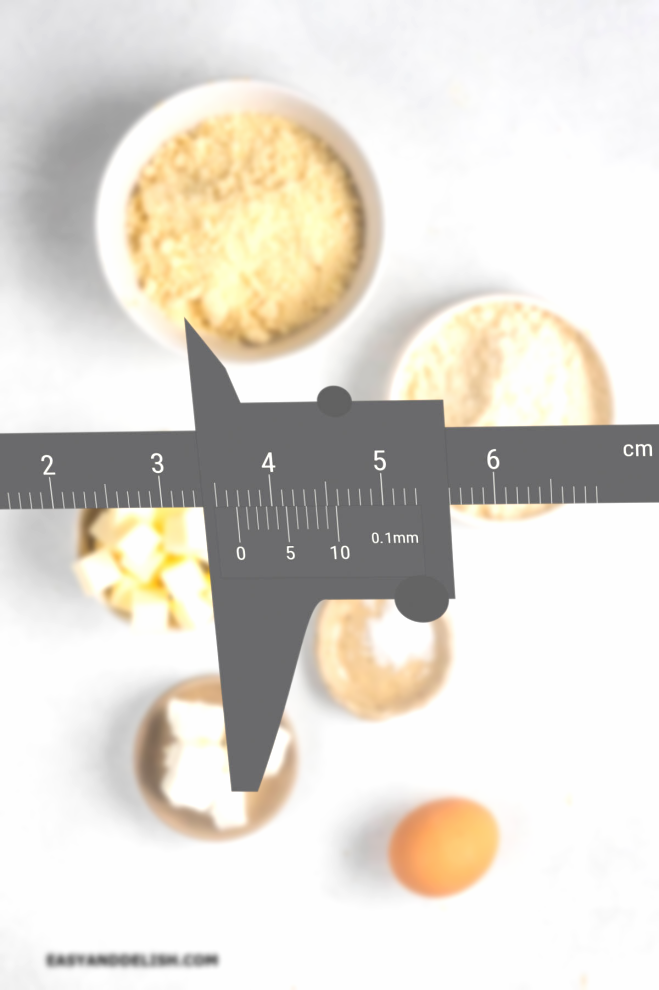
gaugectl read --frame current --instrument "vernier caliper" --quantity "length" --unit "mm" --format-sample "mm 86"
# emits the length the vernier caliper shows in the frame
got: mm 36.8
